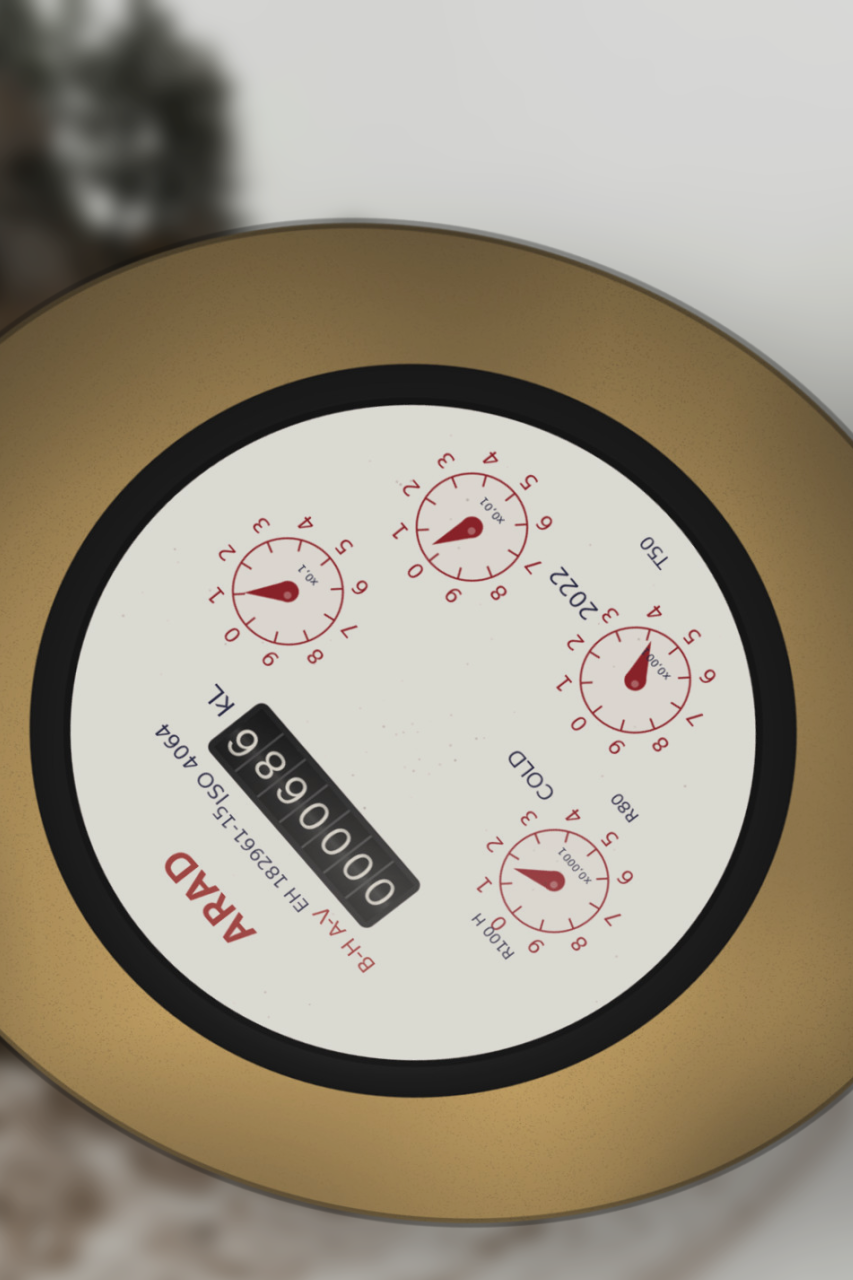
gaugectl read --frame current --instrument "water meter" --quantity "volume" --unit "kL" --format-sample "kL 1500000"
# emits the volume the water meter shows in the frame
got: kL 686.1041
